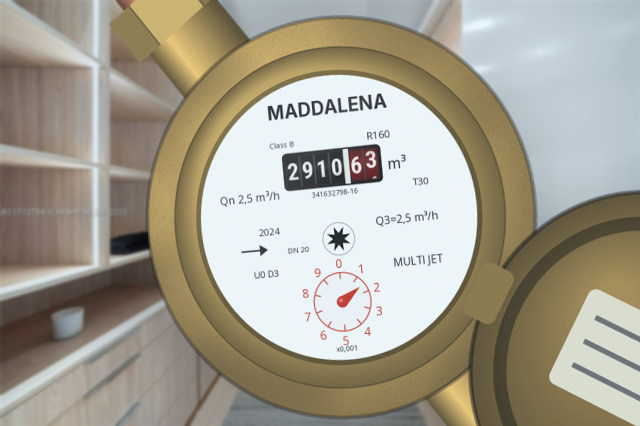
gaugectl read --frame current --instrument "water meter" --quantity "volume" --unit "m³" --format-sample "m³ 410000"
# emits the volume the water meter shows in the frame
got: m³ 2910.631
